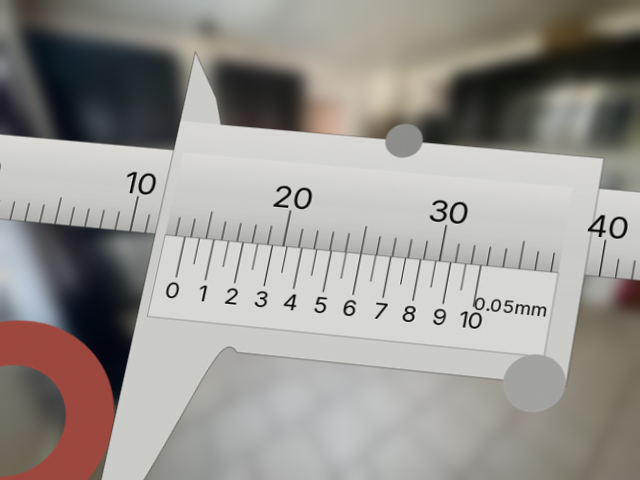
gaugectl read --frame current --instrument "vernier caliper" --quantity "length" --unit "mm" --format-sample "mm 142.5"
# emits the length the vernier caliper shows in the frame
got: mm 13.6
